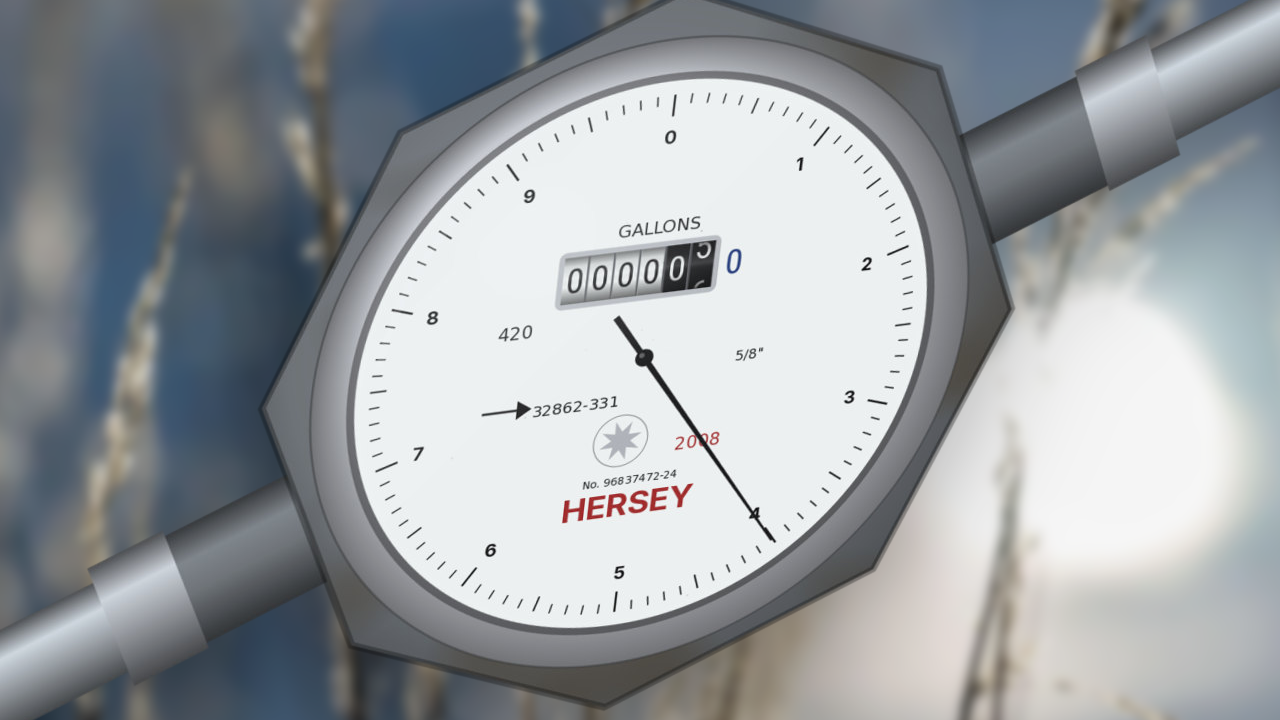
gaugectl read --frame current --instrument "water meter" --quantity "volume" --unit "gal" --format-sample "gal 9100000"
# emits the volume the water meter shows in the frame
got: gal 54.0
